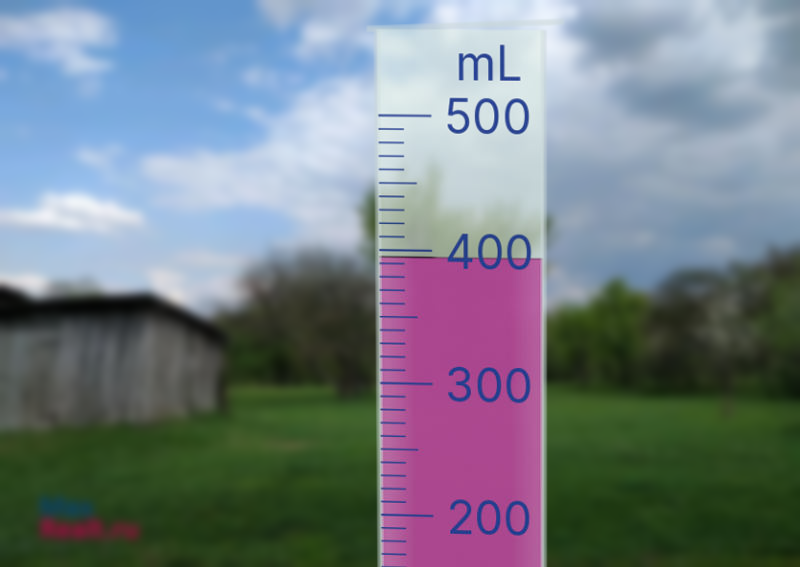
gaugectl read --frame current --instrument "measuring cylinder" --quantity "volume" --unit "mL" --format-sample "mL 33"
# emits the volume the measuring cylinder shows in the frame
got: mL 395
